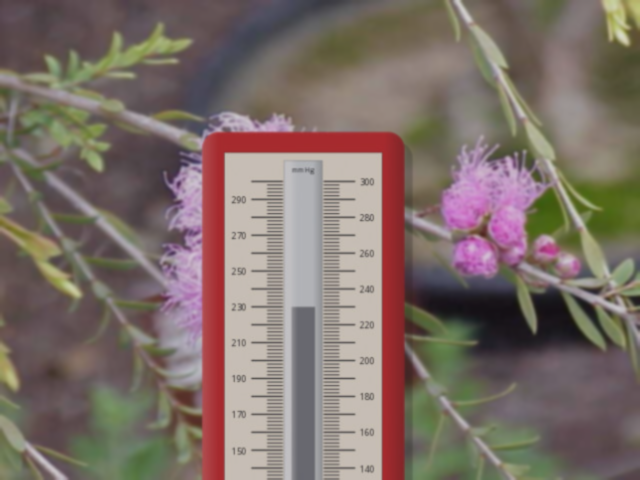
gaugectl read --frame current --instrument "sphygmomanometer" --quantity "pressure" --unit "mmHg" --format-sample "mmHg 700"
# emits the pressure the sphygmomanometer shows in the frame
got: mmHg 230
